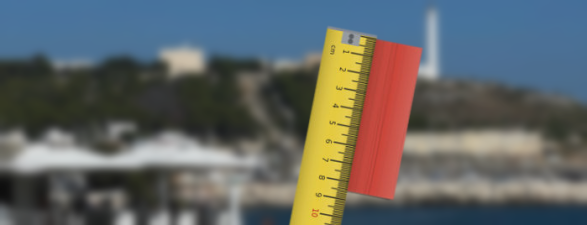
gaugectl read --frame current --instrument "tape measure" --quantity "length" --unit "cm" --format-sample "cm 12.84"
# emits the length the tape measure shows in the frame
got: cm 8.5
